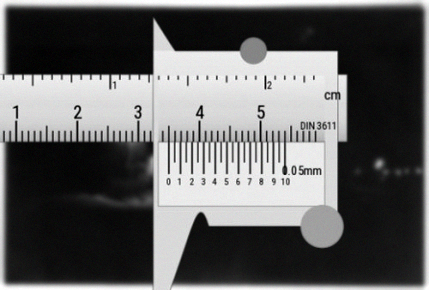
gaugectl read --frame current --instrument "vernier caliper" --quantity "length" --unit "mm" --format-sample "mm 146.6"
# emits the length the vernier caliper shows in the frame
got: mm 35.0
